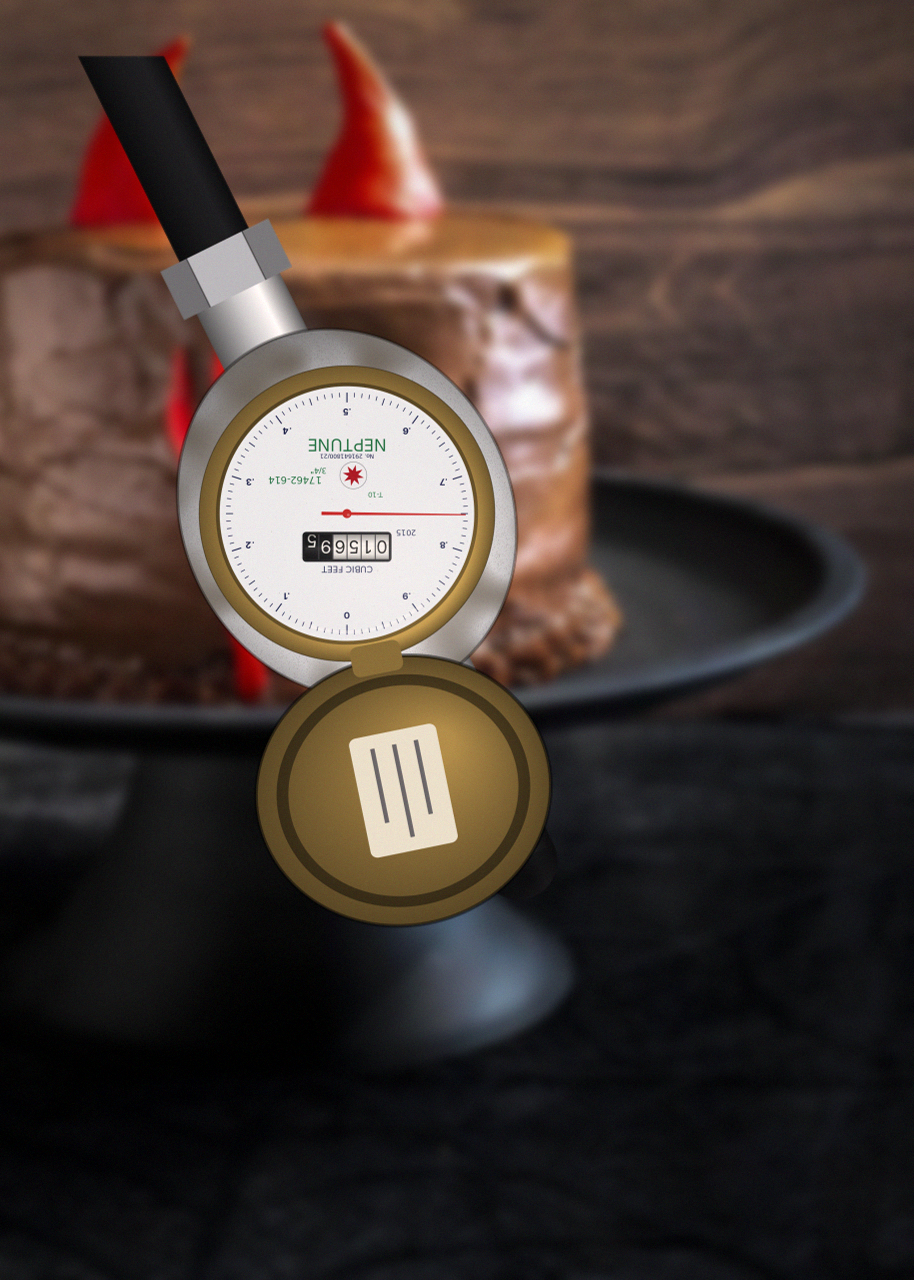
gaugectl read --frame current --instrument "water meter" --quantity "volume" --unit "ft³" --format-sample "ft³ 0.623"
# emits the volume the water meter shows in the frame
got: ft³ 15694.75
